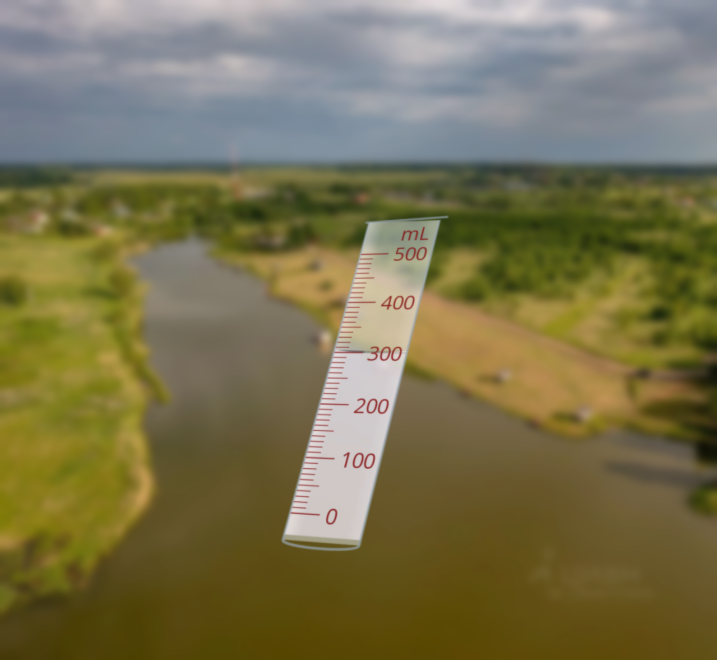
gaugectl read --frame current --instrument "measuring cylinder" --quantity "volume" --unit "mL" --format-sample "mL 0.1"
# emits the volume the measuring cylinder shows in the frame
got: mL 300
